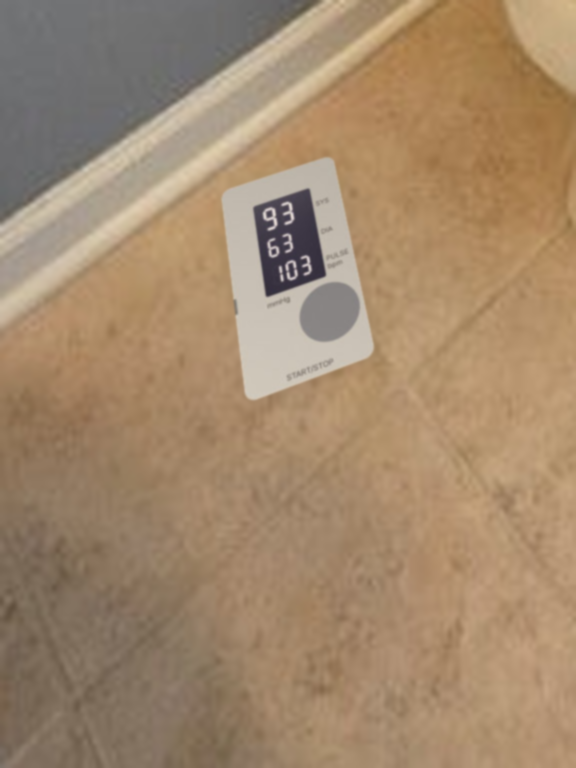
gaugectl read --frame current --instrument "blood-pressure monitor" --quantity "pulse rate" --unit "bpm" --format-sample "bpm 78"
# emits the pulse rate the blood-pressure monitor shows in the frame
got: bpm 103
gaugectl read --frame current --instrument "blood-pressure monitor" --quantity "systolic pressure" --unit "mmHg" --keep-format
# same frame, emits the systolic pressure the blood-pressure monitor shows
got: mmHg 93
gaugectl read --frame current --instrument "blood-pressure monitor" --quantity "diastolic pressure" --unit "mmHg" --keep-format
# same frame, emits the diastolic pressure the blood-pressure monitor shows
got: mmHg 63
